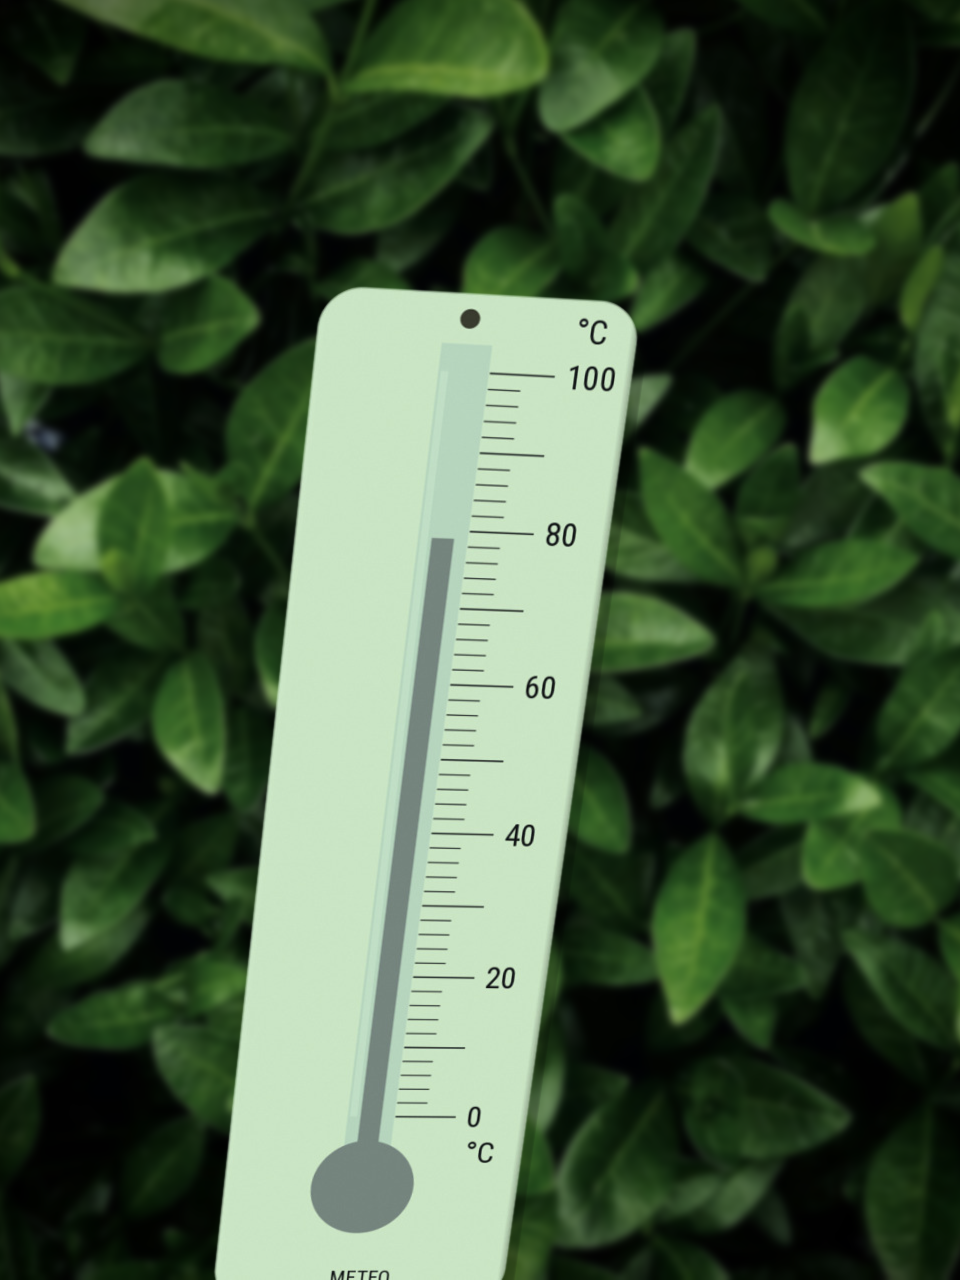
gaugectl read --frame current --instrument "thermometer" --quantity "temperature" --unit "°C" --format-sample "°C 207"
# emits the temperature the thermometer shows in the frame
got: °C 79
